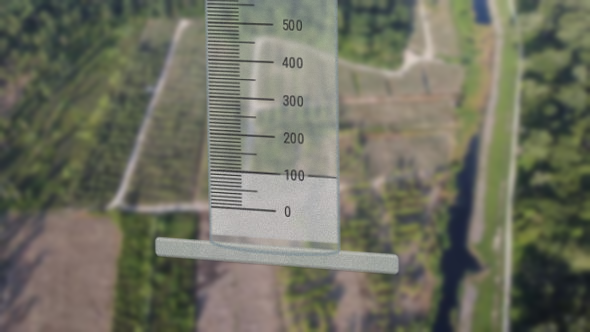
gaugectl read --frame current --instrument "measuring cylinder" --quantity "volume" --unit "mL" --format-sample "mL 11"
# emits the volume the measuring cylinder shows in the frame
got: mL 100
